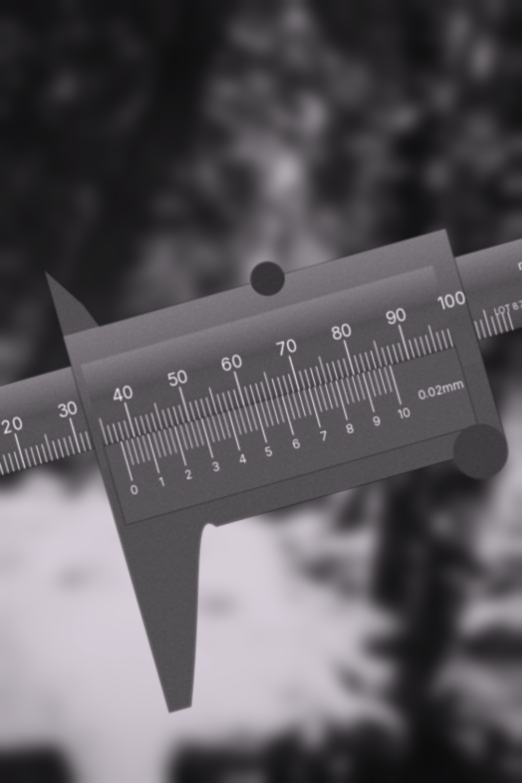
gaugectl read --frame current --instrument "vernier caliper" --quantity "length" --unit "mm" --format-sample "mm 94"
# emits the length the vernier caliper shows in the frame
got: mm 37.5
